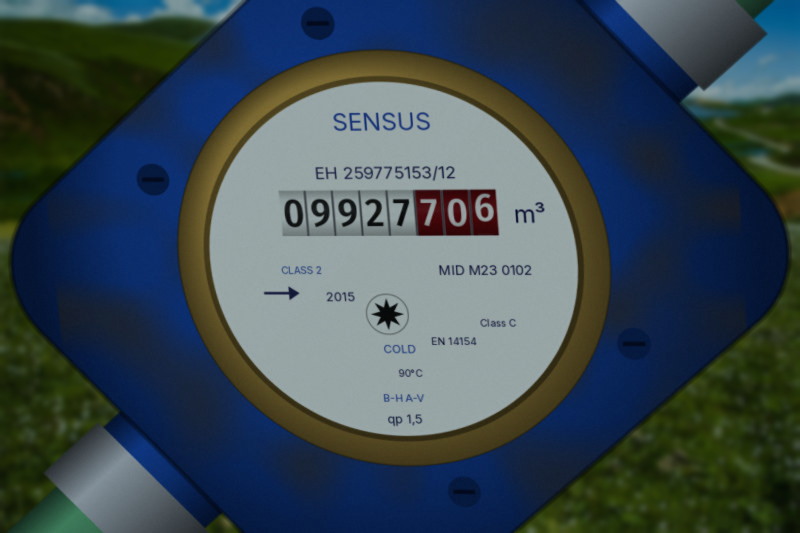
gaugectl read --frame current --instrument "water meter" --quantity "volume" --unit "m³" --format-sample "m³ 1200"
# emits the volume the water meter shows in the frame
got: m³ 9927.706
